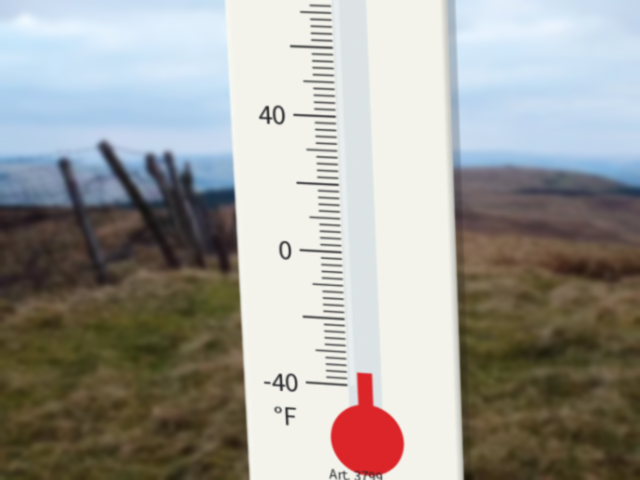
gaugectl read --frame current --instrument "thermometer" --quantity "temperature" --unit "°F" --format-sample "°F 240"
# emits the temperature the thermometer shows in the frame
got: °F -36
